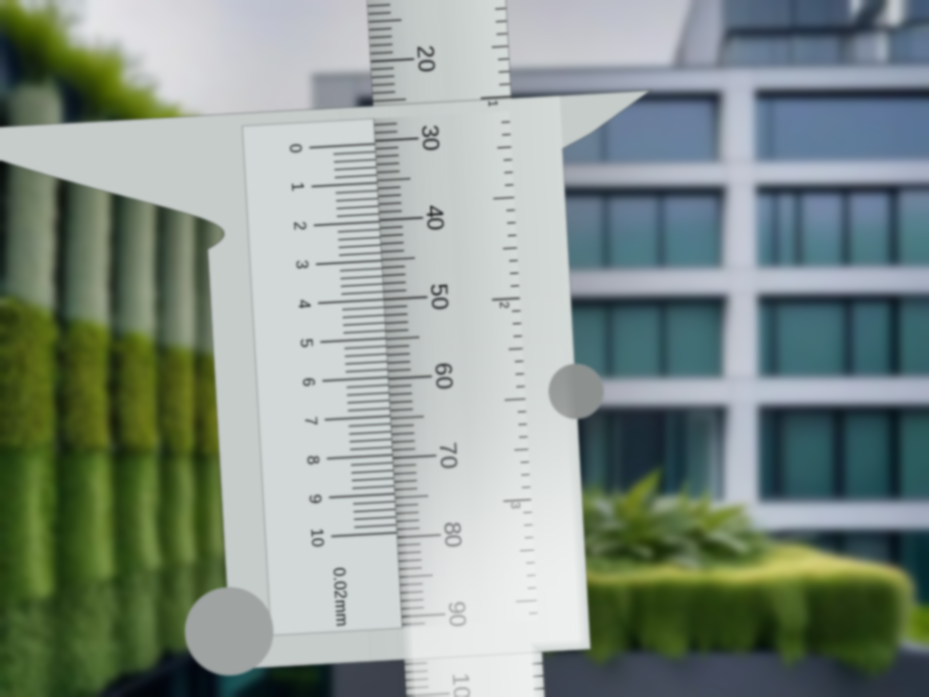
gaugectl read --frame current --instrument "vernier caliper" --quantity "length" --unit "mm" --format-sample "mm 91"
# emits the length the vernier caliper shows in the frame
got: mm 30.4
